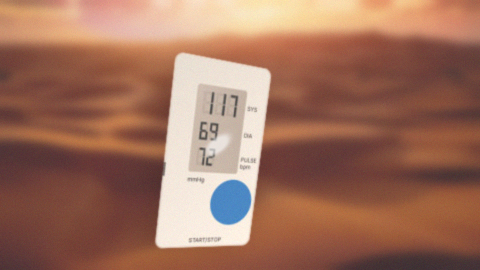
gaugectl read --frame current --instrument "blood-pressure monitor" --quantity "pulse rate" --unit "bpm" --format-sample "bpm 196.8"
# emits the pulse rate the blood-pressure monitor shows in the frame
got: bpm 72
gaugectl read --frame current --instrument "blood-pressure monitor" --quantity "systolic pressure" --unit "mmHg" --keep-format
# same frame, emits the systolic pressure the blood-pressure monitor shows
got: mmHg 117
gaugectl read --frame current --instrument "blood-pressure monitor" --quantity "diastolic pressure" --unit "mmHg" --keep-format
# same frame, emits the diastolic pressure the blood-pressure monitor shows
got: mmHg 69
